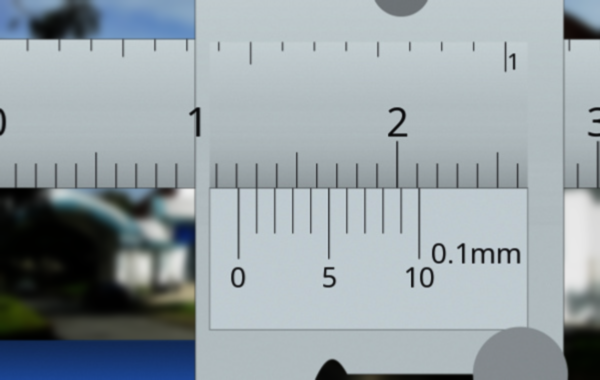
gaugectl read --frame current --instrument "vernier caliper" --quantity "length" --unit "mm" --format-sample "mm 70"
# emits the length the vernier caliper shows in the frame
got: mm 12.1
